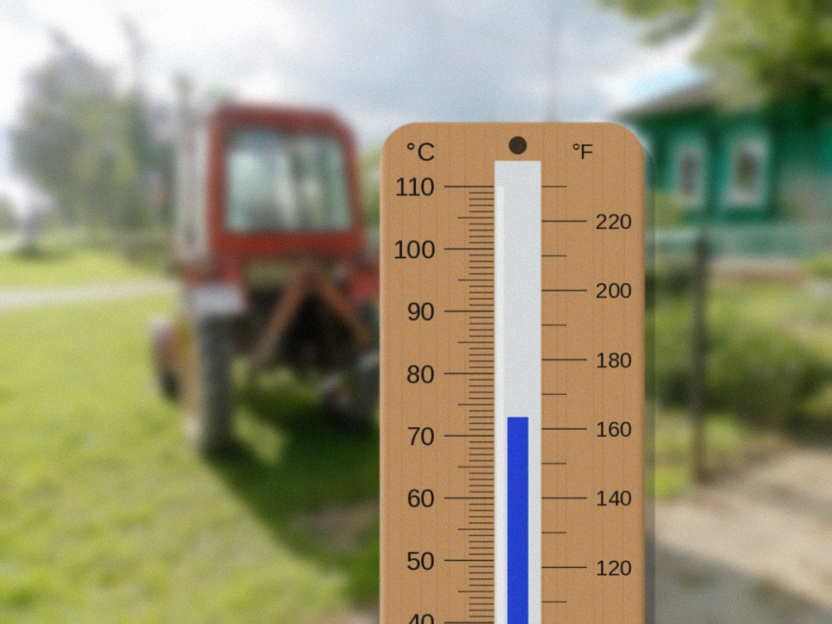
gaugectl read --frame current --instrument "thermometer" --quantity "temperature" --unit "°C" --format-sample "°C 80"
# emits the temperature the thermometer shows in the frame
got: °C 73
